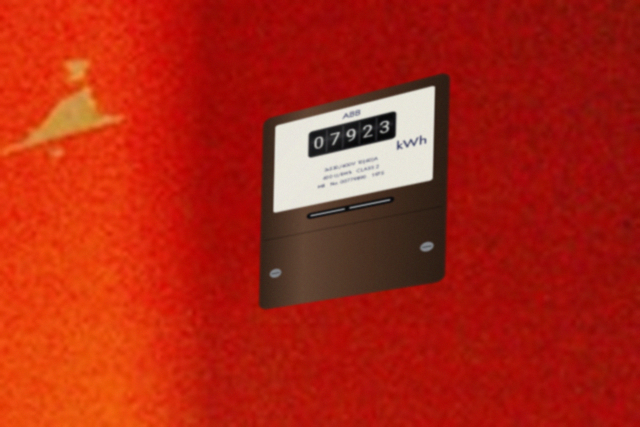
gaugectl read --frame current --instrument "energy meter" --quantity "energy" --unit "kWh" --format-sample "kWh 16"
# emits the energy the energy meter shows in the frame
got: kWh 7923
